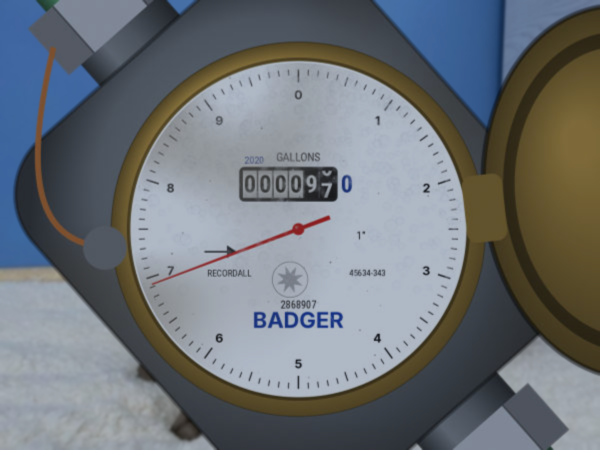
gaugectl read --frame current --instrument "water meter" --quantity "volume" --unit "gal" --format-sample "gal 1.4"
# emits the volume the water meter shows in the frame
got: gal 966.9
